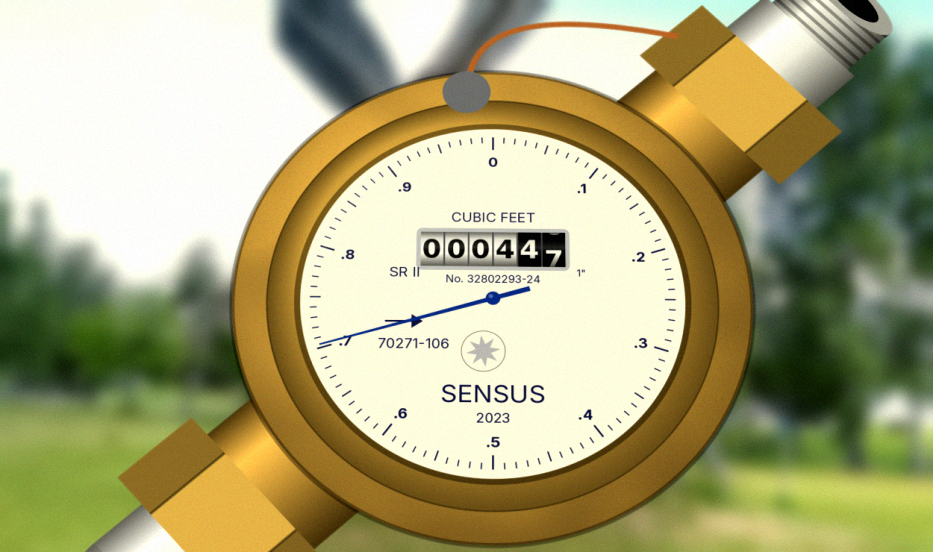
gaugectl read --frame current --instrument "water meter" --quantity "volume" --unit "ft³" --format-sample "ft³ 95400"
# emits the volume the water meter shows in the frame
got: ft³ 446.70
